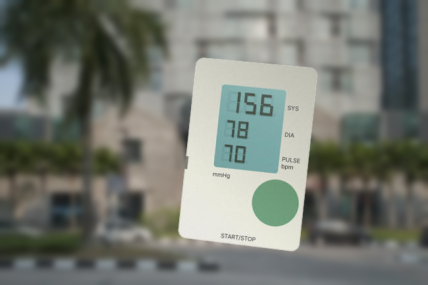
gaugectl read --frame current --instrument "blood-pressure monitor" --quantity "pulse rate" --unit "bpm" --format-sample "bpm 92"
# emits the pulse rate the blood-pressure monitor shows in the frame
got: bpm 70
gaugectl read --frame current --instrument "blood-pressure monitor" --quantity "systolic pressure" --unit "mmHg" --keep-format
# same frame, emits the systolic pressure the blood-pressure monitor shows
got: mmHg 156
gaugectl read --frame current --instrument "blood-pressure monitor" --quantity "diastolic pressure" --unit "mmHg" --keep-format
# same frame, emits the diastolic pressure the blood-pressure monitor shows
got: mmHg 78
